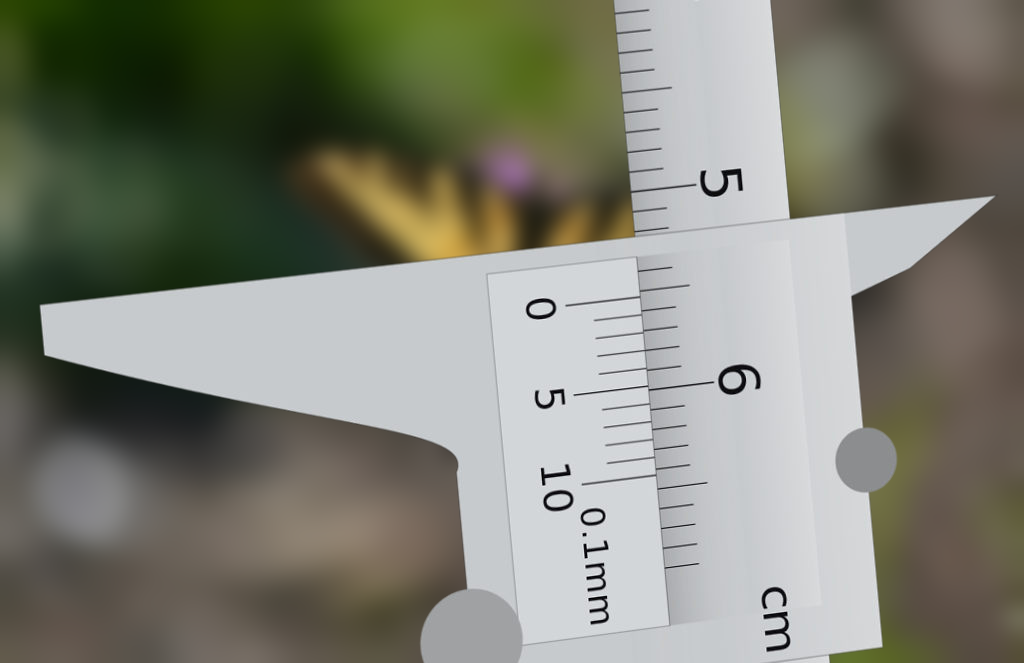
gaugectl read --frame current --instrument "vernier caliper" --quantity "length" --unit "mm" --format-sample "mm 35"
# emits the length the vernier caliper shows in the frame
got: mm 55.3
